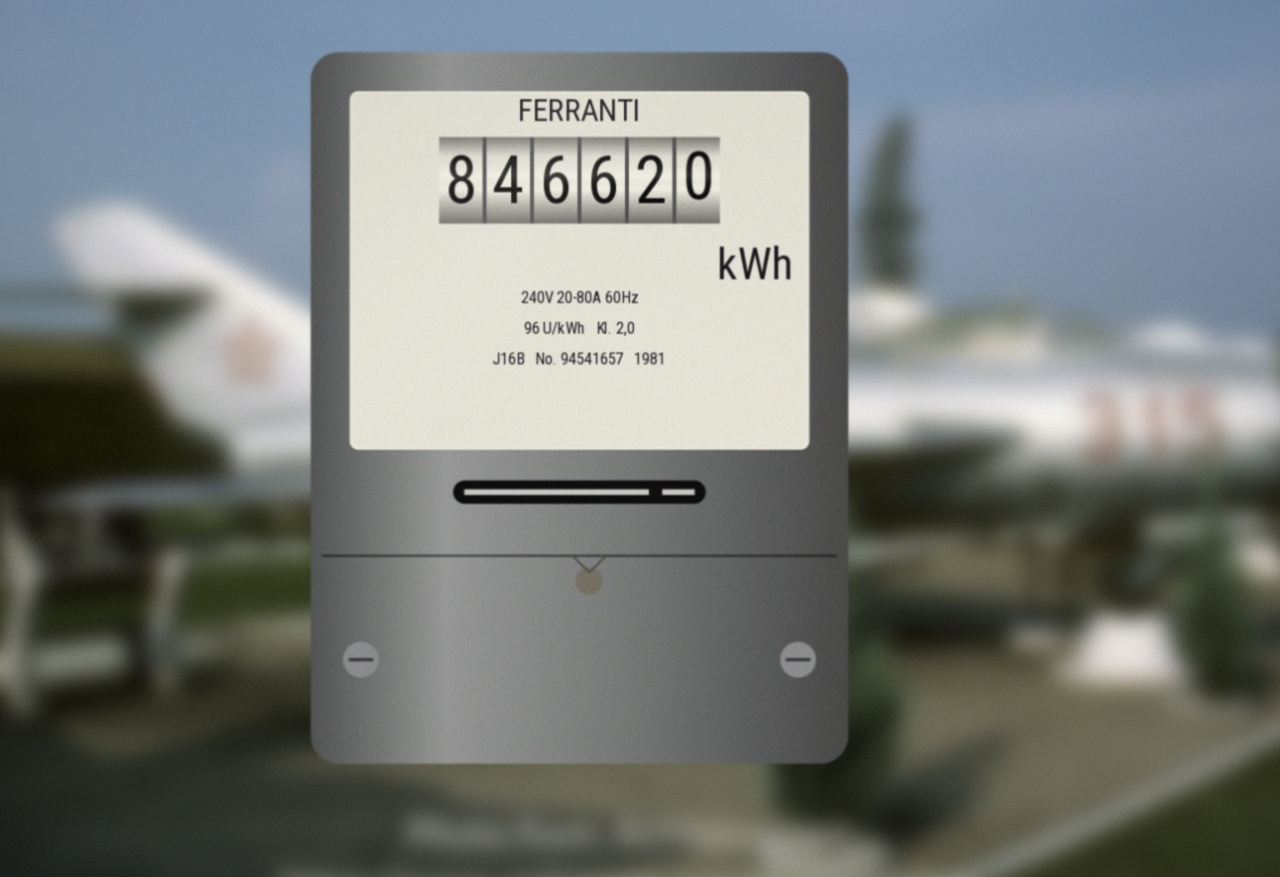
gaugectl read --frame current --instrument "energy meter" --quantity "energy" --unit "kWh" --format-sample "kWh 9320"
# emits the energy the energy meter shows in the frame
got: kWh 846620
